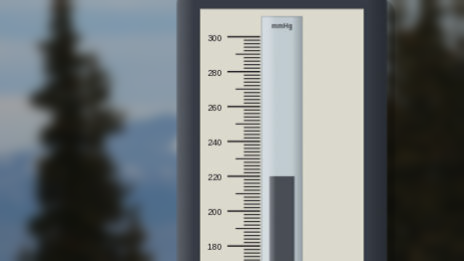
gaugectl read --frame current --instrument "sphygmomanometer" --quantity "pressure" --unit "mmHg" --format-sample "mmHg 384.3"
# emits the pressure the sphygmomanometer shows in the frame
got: mmHg 220
